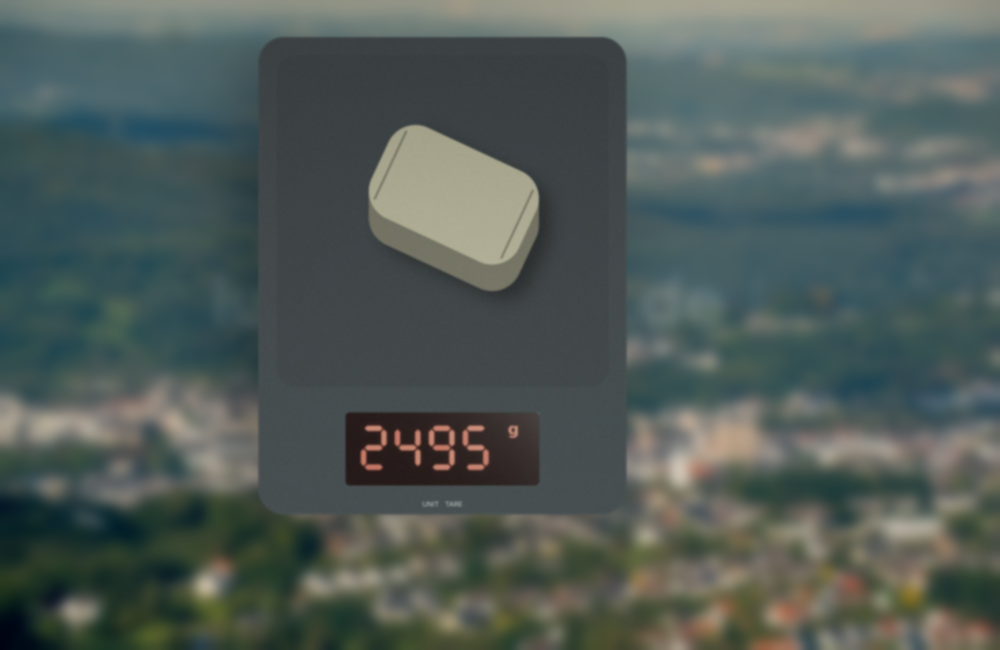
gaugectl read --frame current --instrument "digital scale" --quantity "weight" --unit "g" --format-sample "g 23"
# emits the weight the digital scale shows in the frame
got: g 2495
